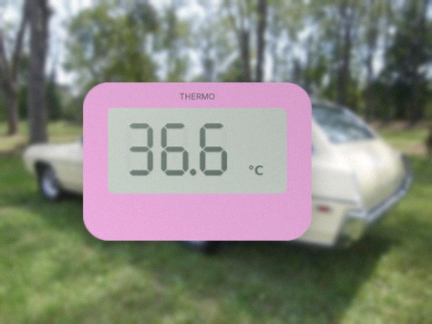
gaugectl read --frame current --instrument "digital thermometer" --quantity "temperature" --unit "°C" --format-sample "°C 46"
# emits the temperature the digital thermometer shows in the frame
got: °C 36.6
